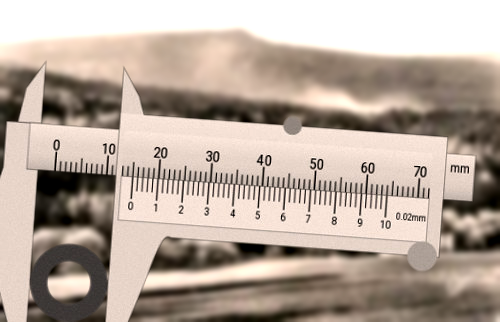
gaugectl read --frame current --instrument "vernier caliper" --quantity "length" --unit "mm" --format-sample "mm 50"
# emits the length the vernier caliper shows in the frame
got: mm 15.0
